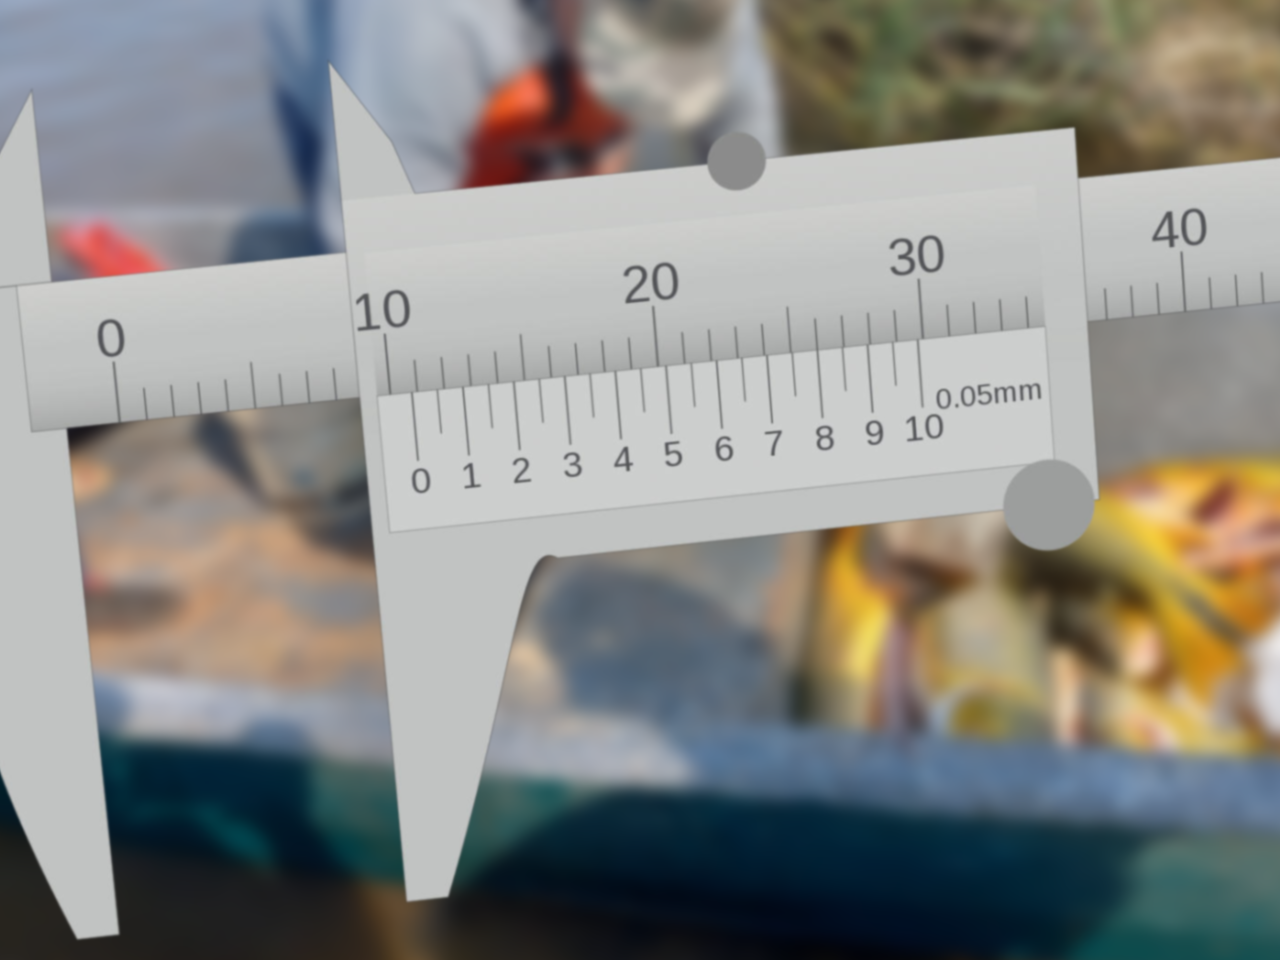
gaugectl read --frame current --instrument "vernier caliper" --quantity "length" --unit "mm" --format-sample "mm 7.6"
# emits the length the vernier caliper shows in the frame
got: mm 10.8
